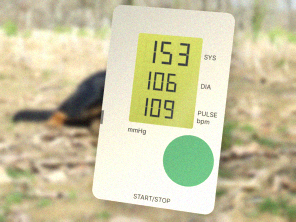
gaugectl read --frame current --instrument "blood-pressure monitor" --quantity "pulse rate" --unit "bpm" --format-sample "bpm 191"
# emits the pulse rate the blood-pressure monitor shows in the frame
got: bpm 109
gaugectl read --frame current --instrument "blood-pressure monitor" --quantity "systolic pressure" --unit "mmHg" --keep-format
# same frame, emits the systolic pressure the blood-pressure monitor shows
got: mmHg 153
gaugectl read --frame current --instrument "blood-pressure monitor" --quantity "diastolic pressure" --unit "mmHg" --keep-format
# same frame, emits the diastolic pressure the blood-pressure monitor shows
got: mmHg 106
